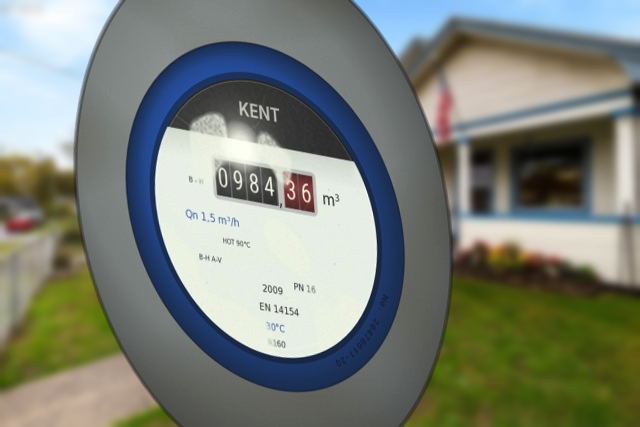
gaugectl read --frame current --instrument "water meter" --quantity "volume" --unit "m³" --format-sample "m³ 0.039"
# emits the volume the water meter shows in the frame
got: m³ 984.36
